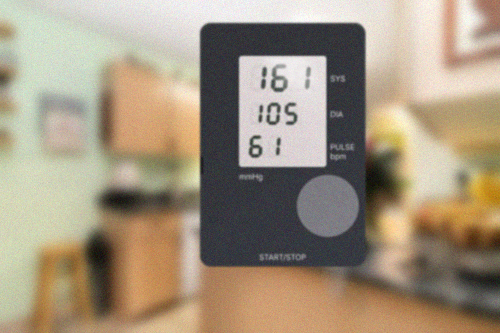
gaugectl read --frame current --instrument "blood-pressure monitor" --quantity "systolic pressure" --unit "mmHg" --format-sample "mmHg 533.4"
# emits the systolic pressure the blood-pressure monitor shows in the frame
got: mmHg 161
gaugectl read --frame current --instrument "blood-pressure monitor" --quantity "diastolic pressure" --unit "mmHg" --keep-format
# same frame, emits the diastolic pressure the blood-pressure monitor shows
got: mmHg 105
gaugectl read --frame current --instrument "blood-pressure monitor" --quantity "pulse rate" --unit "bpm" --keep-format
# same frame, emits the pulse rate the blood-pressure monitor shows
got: bpm 61
